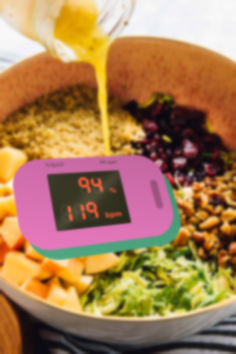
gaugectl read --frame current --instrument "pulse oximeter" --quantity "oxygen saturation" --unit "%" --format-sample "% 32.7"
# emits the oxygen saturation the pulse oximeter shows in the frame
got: % 94
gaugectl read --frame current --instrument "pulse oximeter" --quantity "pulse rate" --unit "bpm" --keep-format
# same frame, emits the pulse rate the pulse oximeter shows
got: bpm 119
